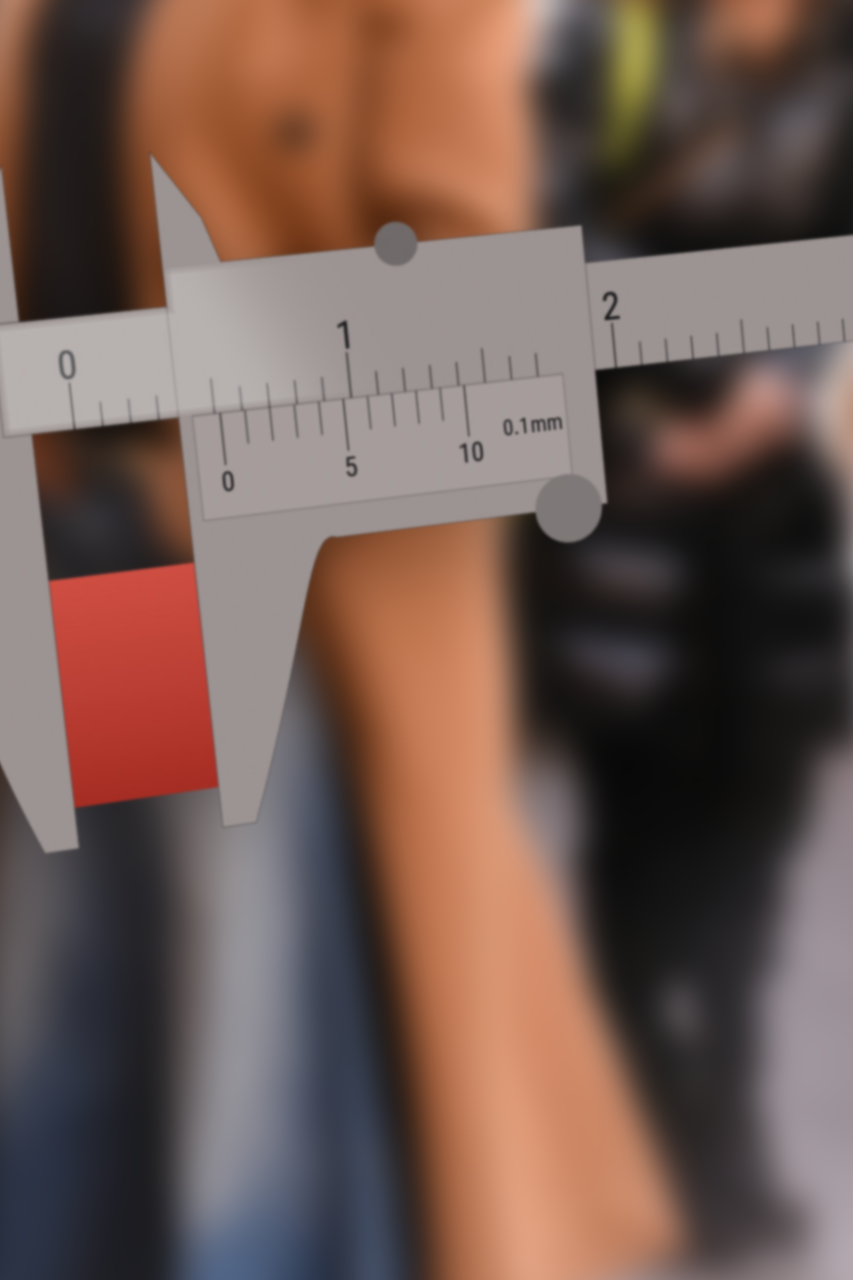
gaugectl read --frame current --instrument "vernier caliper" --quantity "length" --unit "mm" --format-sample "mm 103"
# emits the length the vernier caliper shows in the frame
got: mm 5.2
